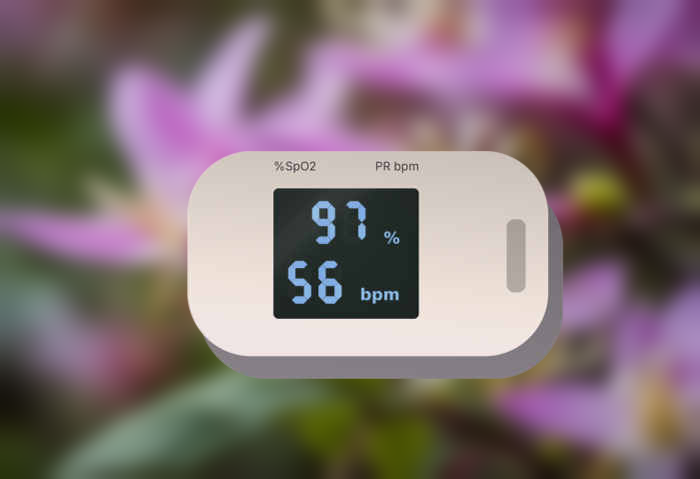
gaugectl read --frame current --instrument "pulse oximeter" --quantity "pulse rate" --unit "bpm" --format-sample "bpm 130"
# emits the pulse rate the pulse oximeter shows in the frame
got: bpm 56
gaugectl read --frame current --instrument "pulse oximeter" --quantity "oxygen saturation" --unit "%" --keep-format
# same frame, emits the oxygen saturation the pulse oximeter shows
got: % 97
